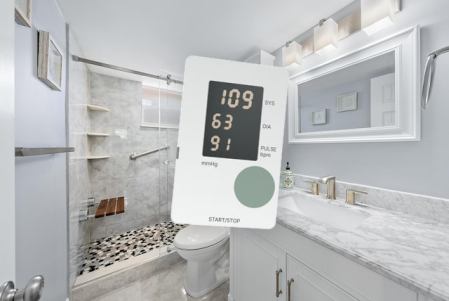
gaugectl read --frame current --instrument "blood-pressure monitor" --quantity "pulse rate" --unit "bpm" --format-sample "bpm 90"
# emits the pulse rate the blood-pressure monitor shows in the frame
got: bpm 91
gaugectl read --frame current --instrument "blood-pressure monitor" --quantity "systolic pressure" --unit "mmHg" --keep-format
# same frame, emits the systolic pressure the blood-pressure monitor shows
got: mmHg 109
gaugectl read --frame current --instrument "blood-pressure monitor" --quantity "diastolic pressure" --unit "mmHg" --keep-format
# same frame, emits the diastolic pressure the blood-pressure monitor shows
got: mmHg 63
